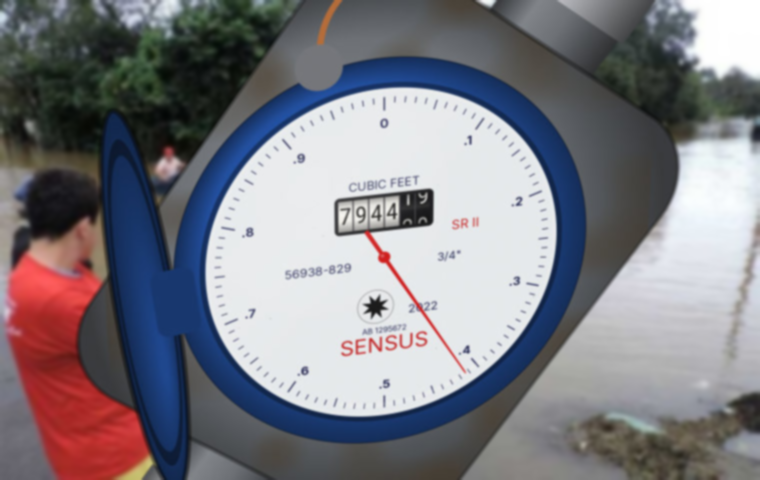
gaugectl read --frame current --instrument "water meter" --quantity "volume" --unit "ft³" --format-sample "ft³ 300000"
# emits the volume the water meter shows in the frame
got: ft³ 794419.41
